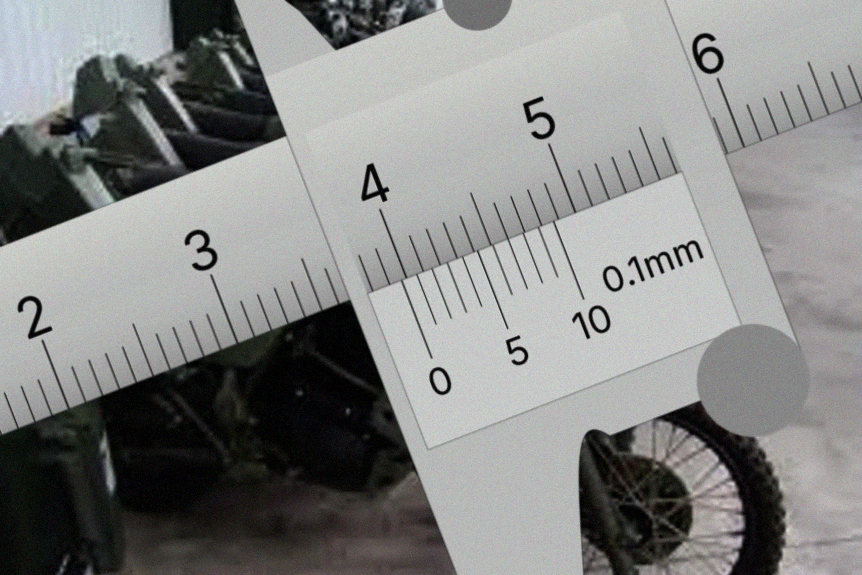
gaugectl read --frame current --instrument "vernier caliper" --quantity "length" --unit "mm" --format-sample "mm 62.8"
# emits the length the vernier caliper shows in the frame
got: mm 39.7
